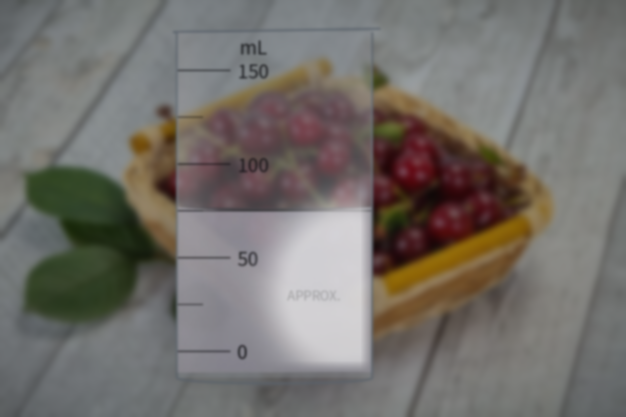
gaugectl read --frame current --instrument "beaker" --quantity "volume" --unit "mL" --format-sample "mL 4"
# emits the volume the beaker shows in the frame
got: mL 75
